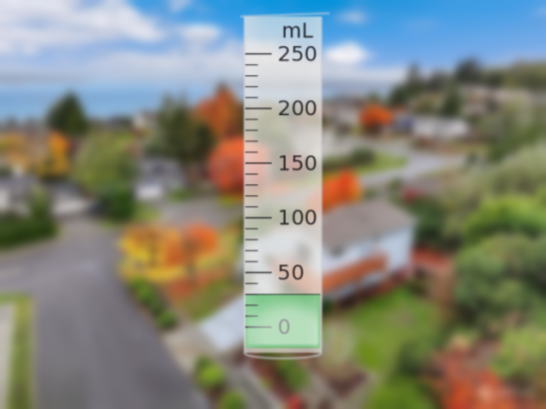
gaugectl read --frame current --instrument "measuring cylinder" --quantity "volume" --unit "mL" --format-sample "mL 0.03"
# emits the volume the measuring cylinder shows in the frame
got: mL 30
